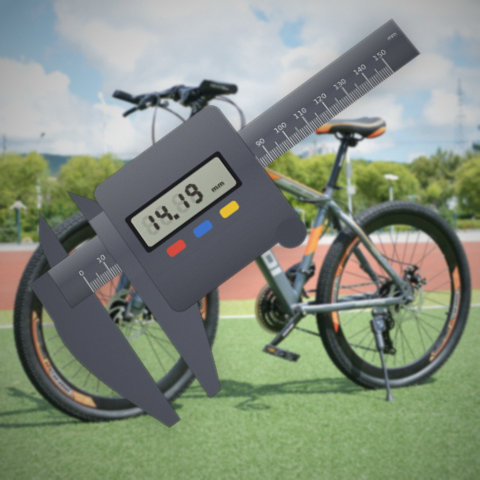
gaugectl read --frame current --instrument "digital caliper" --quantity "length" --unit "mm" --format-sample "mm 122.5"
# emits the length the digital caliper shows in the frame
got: mm 14.19
